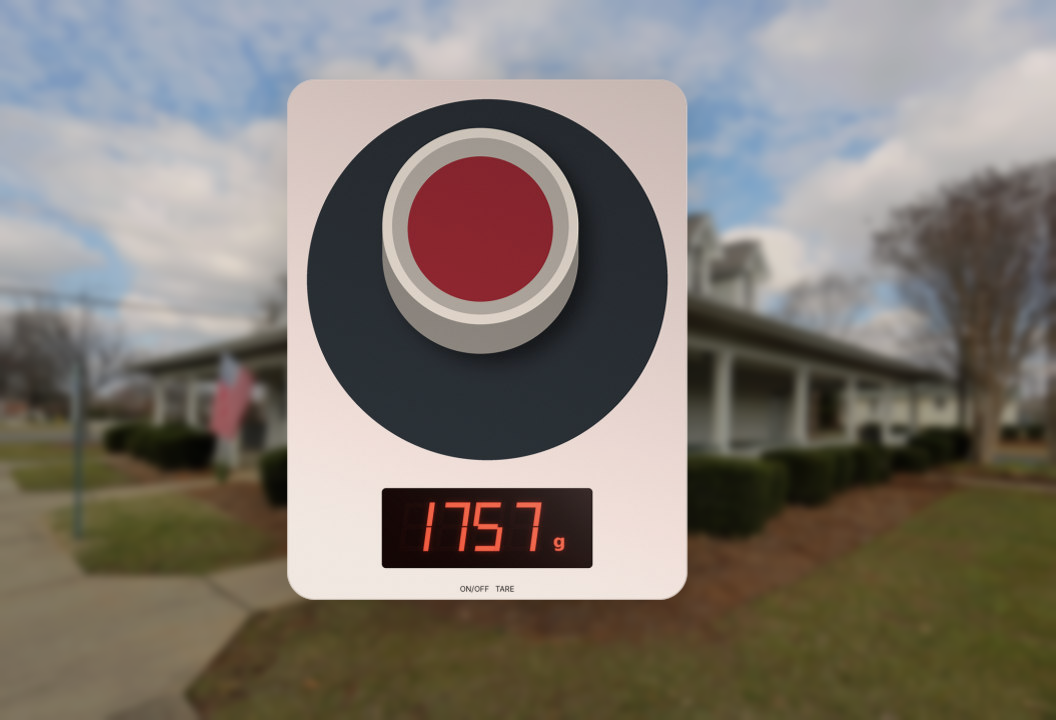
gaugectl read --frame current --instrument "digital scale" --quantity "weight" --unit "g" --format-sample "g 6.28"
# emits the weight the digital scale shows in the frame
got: g 1757
